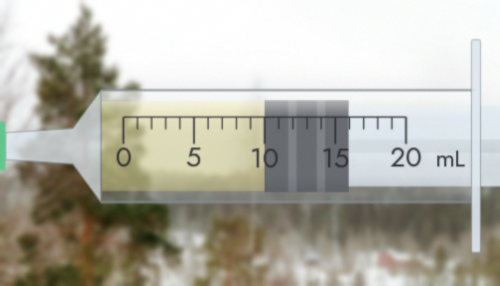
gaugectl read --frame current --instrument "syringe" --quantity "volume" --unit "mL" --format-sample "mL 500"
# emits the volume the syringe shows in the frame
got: mL 10
